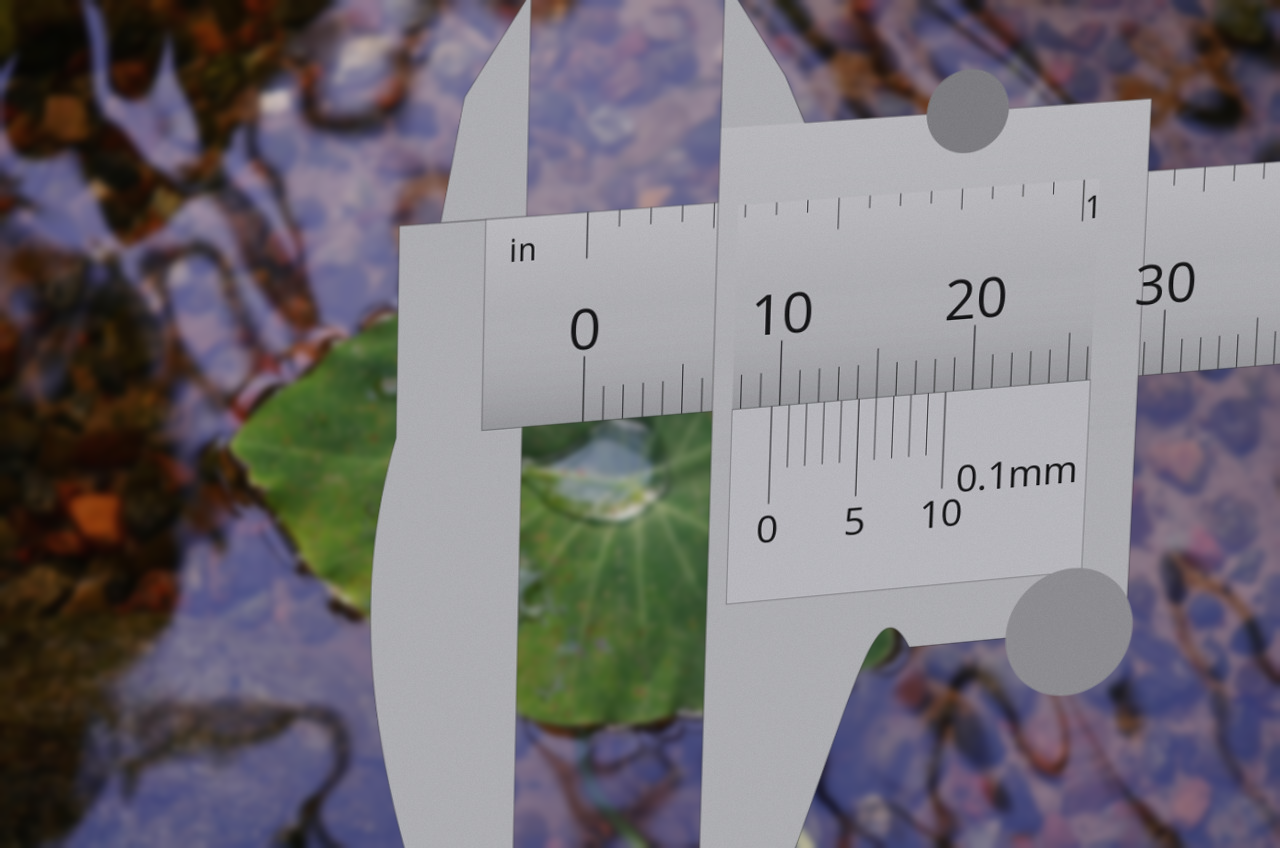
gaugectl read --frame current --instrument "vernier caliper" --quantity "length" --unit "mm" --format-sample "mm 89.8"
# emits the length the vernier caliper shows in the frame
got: mm 9.6
